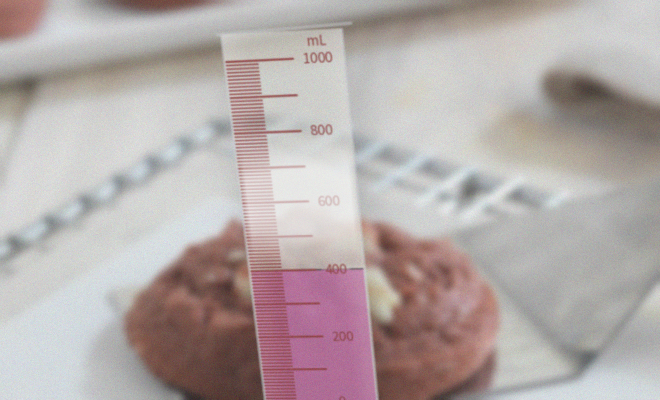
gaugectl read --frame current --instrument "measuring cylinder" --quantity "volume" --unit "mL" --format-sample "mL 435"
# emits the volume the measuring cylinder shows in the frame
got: mL 400
